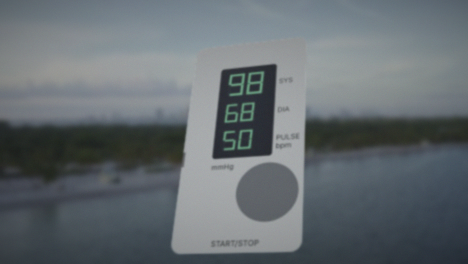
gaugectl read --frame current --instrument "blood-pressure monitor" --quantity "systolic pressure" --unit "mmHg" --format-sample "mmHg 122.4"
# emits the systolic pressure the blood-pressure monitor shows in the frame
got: mmHg 98
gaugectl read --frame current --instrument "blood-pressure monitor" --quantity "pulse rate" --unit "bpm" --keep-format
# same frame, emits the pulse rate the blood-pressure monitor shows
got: bpm 50
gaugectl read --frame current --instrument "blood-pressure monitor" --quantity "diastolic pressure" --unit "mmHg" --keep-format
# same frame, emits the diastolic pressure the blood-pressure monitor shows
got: mmHg 68
